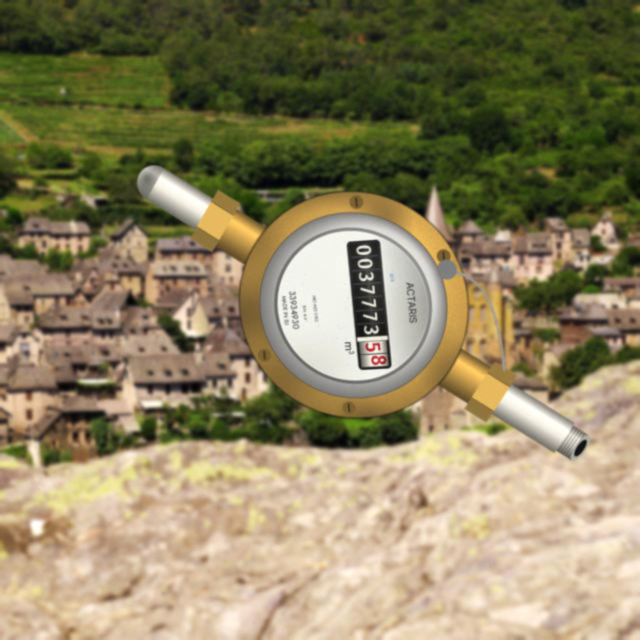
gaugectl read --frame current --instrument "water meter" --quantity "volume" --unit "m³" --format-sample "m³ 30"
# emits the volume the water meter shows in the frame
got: m³ 37773.58
